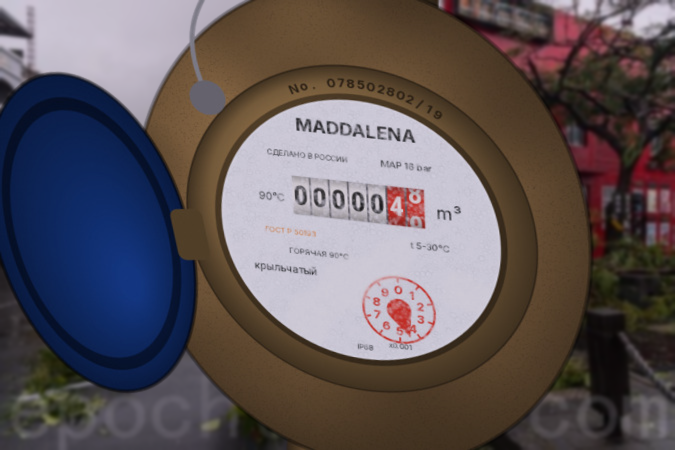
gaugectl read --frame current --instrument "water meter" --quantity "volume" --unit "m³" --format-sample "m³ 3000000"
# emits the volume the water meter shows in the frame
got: m³ 0.484
